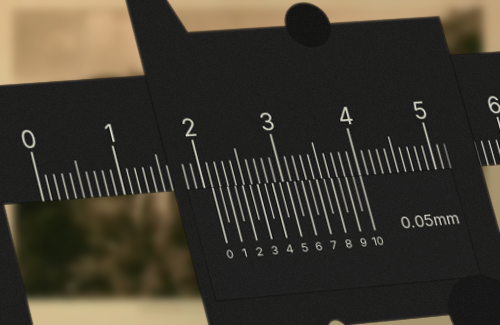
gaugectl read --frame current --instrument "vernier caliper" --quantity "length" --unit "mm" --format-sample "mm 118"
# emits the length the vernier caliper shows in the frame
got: mm 21.0
